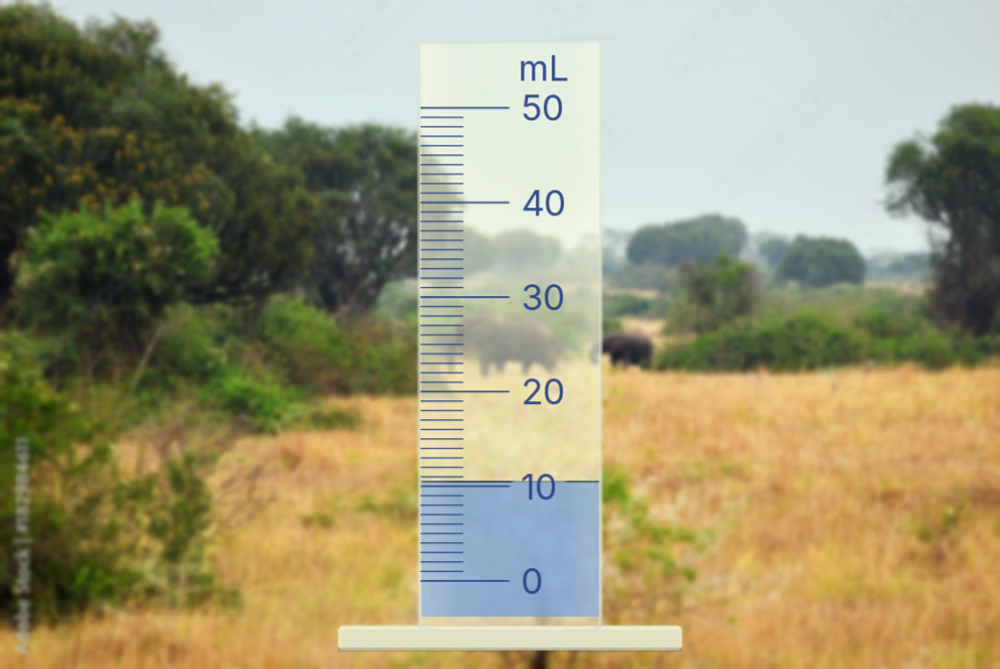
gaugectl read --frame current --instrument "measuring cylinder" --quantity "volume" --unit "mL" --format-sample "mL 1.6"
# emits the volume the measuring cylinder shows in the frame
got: mL 10.5
